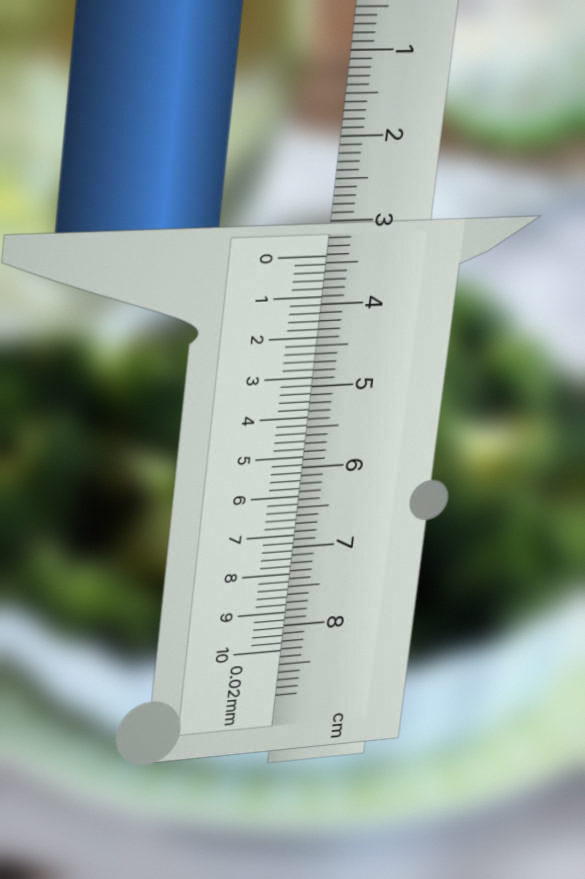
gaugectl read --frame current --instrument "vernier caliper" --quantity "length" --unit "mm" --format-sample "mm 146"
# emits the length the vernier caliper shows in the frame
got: mm 34.2
